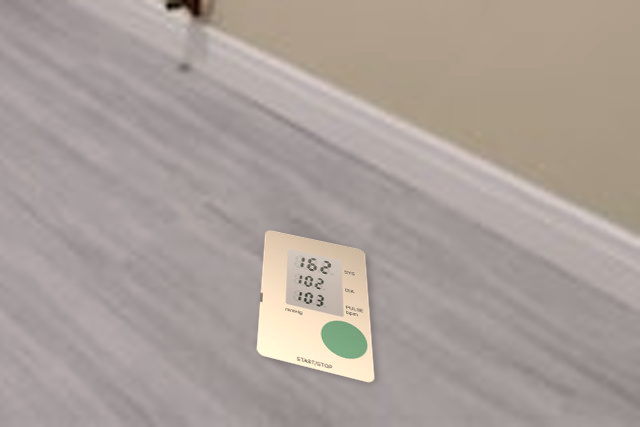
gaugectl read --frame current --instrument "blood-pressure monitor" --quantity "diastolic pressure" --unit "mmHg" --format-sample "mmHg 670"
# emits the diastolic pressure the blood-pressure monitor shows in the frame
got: mmHg 102
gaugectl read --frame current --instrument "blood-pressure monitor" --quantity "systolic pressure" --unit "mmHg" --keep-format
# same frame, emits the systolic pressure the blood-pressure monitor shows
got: mmHg 162
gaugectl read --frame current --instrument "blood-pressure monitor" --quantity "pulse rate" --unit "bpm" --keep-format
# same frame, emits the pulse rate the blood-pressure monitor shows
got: bpm 103
